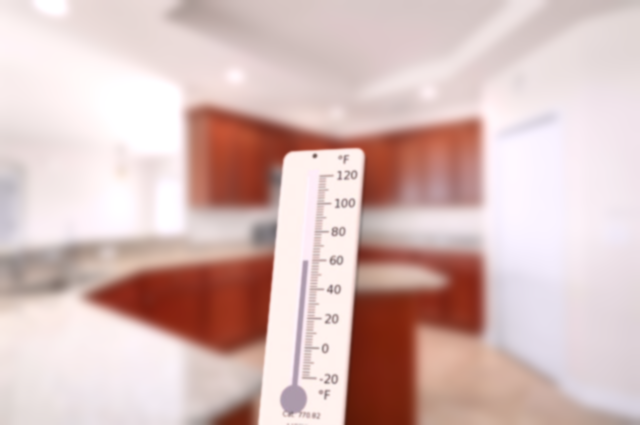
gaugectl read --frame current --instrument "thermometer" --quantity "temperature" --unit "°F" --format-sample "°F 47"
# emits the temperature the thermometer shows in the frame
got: °F 60
